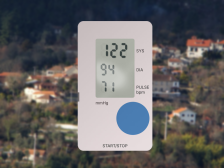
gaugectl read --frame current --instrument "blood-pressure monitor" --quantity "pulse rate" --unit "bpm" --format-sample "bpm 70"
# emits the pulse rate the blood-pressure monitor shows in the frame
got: bpm 71
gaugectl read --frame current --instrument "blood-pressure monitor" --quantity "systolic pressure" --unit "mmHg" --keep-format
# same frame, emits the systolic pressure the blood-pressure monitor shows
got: mmHg 122
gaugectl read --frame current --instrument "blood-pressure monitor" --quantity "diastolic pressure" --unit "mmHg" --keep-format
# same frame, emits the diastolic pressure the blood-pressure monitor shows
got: mmHg 94
